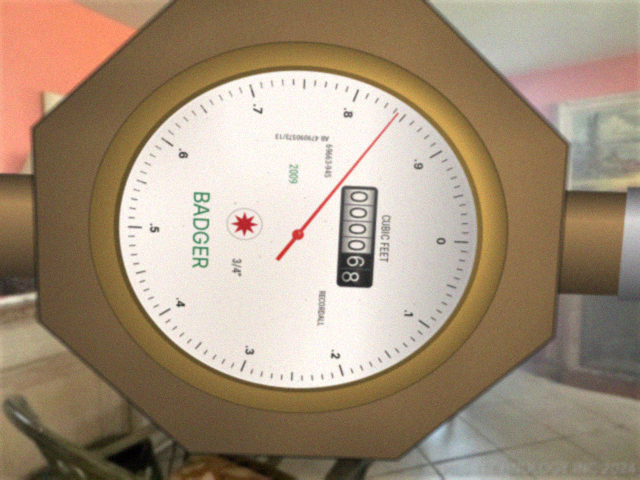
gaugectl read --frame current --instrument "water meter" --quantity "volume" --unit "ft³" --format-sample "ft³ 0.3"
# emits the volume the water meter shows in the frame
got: ft³ 67.84
